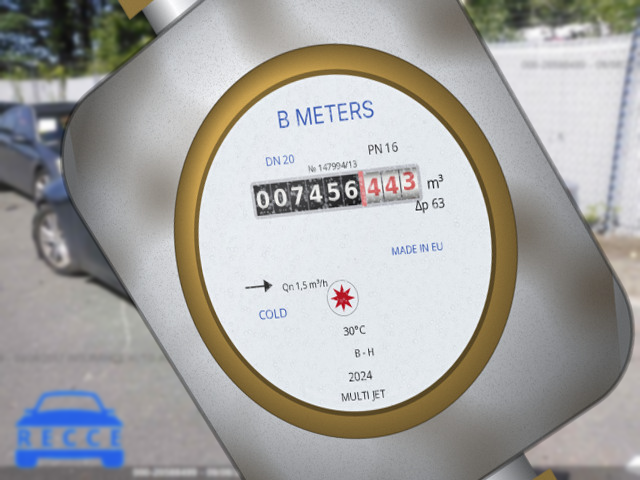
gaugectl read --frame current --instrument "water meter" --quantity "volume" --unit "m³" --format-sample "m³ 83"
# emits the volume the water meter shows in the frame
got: m³ 7456.443
